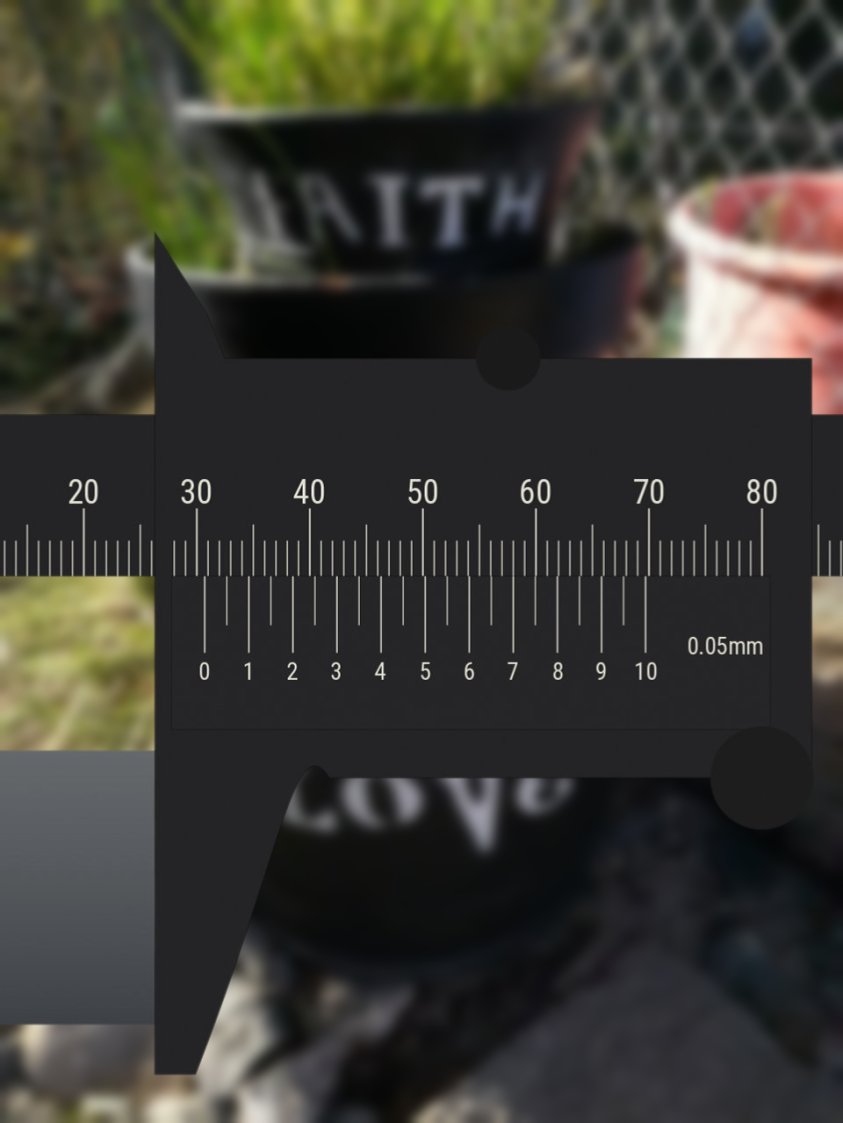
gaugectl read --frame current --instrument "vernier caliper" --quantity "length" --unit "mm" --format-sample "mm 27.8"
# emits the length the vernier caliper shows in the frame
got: mm 30.7
